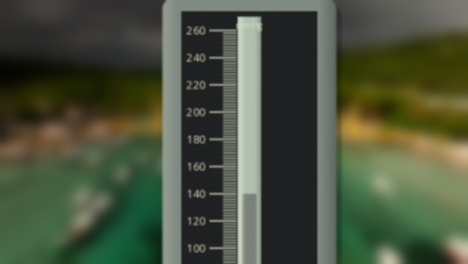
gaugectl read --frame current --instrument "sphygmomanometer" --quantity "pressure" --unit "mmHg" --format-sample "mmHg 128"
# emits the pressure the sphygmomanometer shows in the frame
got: mmHg 140
